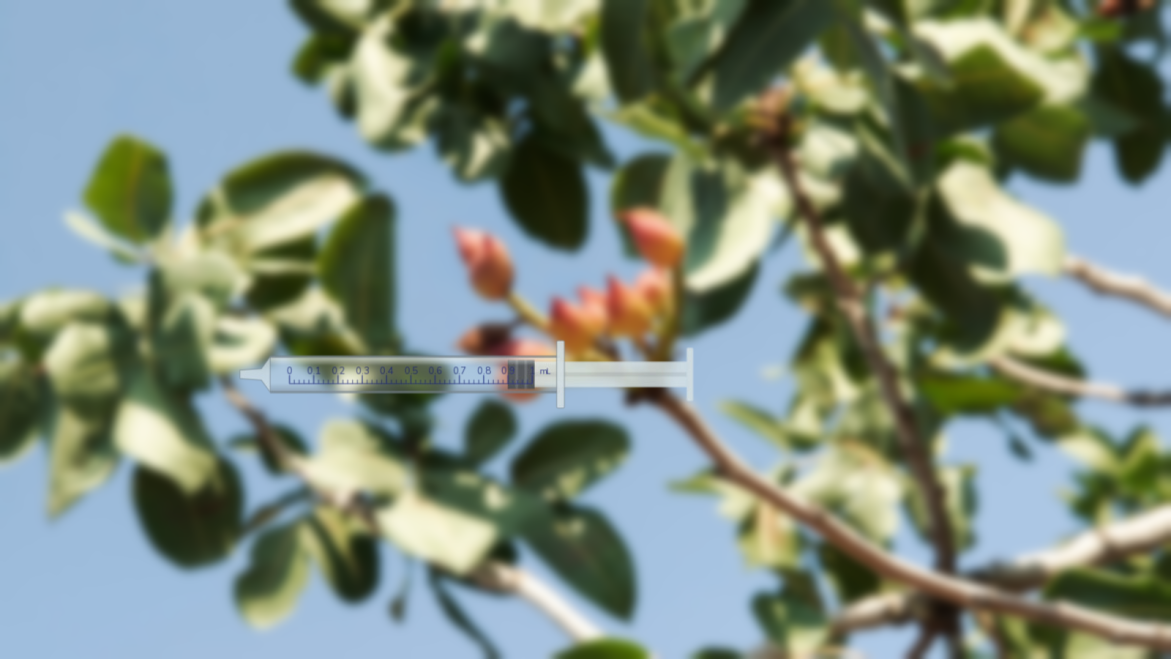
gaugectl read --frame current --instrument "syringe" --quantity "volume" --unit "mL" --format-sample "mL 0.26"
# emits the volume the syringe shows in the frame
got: mL 0.9
